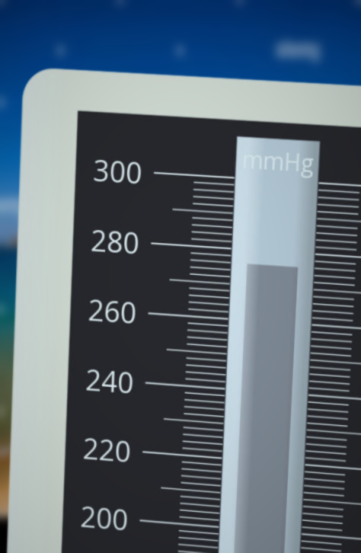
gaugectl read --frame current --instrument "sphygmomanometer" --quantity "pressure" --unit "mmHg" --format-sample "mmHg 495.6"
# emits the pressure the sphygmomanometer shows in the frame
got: mmHg 276
